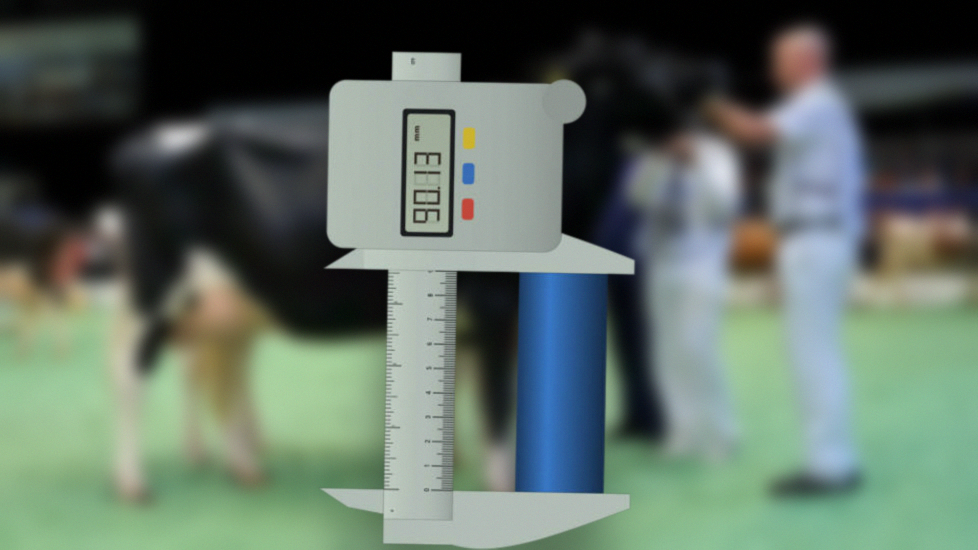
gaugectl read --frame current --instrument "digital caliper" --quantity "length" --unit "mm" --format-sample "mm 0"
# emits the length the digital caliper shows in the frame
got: mm 90.13
